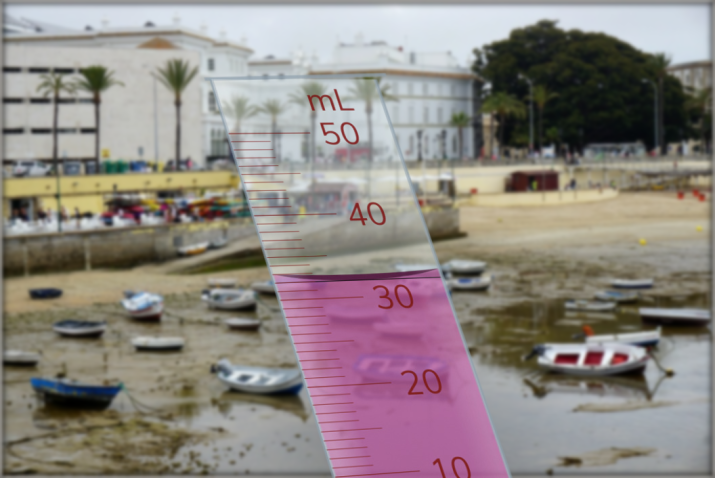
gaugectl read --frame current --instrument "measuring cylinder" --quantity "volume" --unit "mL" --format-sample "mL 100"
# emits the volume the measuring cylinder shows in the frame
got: mL 32
